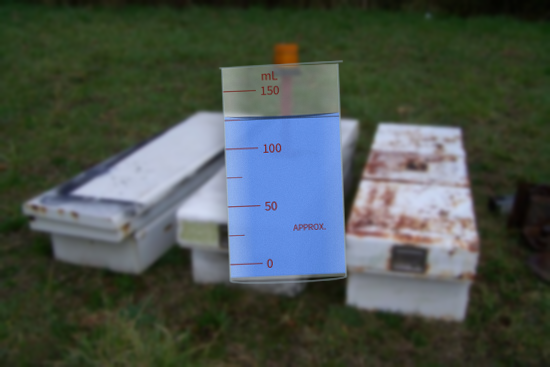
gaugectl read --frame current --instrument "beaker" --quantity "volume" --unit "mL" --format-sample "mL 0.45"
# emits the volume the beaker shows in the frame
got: mL 125
